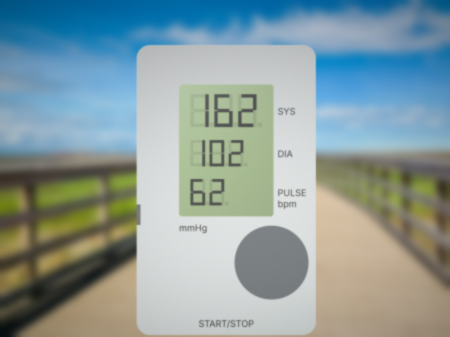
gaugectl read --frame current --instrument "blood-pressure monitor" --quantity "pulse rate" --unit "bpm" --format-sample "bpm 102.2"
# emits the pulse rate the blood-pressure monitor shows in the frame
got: bpm 62
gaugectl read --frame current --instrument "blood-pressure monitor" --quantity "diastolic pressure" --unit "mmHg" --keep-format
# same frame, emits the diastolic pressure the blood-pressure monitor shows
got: mmHg 102
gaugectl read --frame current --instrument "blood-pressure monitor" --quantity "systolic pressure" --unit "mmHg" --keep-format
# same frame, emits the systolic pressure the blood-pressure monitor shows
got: mmHg 162
